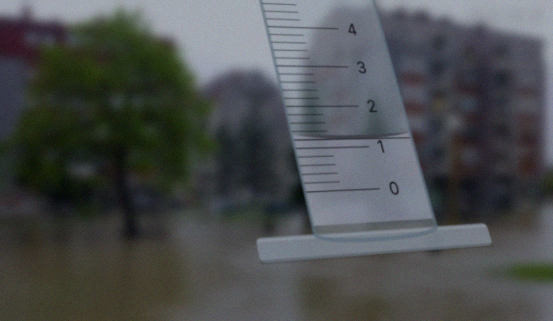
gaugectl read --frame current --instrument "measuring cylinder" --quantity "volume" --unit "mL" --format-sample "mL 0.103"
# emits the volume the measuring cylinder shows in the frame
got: mL 1.2
